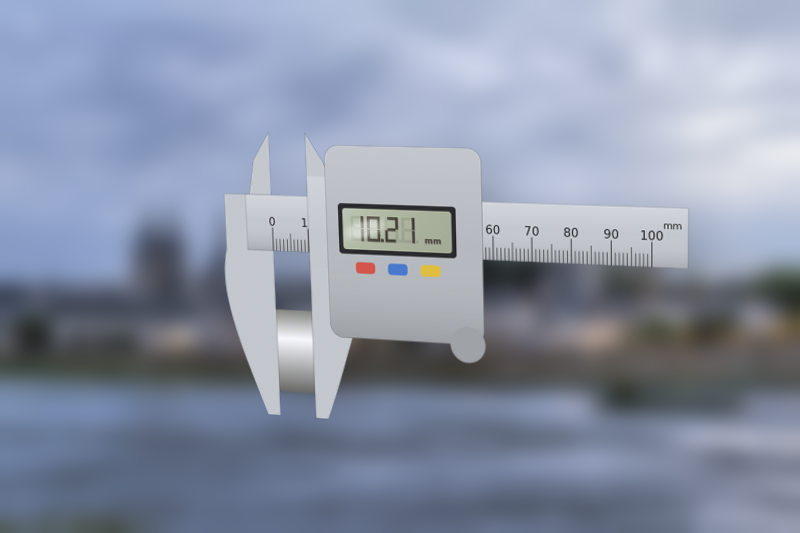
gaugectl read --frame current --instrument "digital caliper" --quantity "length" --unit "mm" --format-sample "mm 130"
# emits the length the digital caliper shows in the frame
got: mm 10.21
